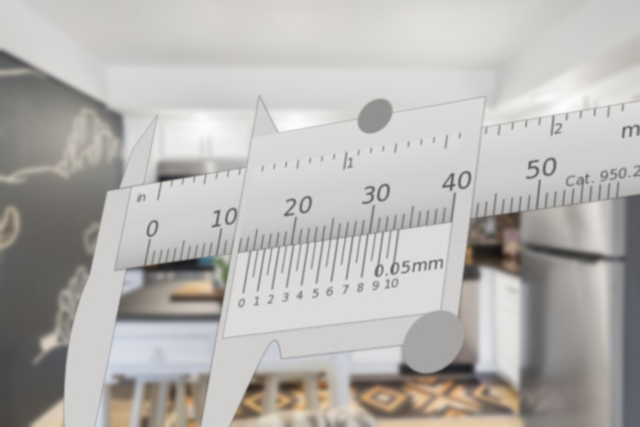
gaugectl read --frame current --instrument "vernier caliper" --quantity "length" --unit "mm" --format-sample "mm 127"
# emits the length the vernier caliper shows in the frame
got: mm 14.6
